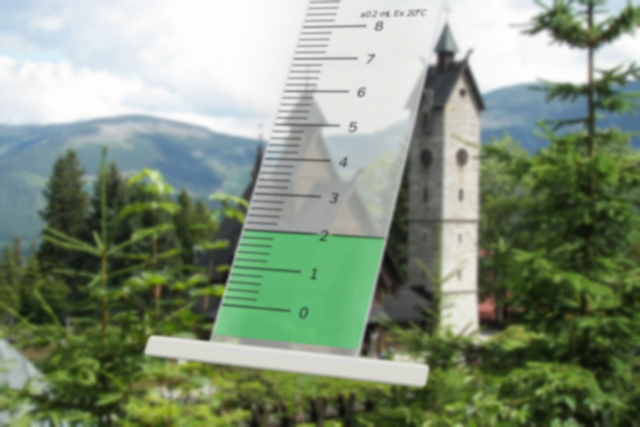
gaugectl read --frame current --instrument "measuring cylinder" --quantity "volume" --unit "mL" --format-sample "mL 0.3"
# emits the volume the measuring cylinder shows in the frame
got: mL 2
